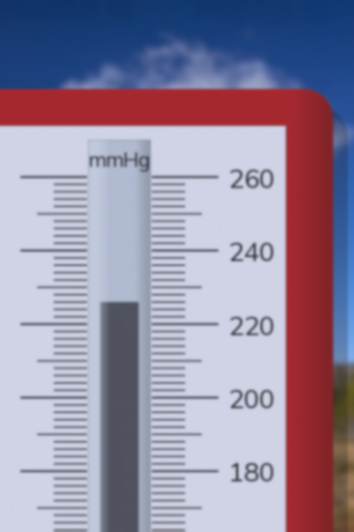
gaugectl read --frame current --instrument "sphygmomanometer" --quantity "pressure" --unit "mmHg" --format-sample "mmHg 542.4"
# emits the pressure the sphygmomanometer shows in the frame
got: mmHg 226
